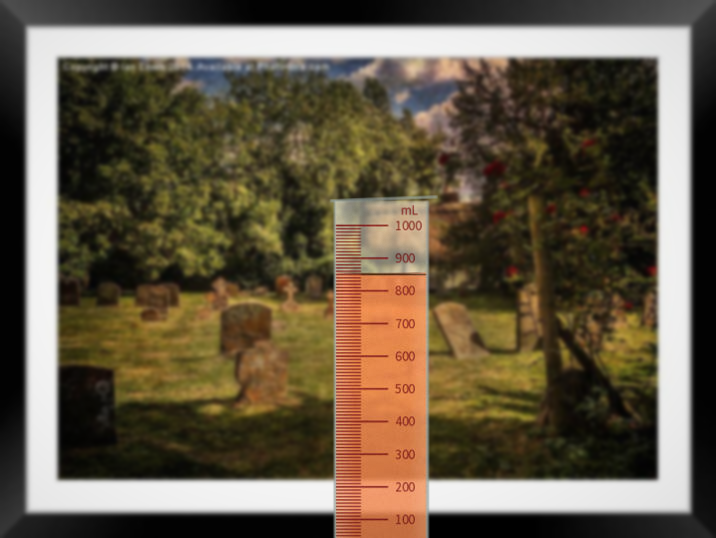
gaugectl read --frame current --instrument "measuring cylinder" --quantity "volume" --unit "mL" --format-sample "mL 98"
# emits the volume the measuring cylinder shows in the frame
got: mL 850
